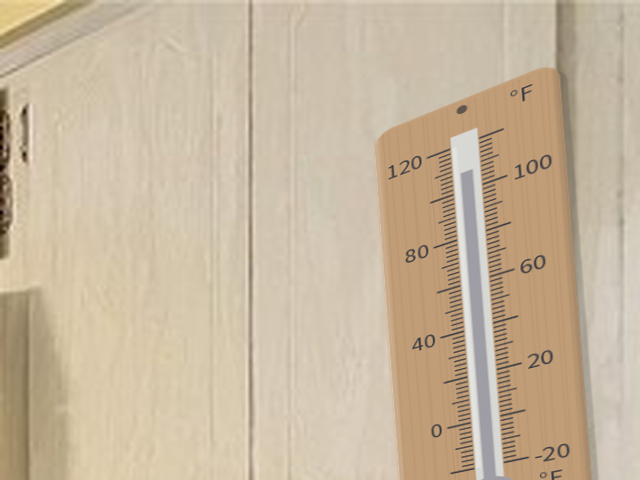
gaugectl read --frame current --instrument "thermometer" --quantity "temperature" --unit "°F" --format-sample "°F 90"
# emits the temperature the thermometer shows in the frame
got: °F 108
